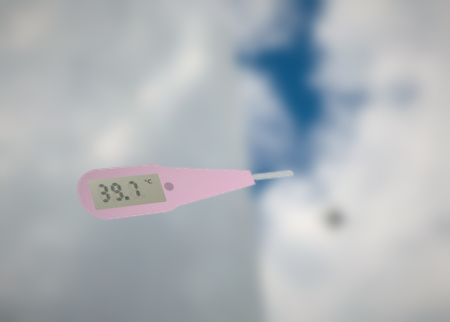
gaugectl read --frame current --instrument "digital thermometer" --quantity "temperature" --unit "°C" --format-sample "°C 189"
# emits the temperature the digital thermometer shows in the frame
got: °C 39.7
